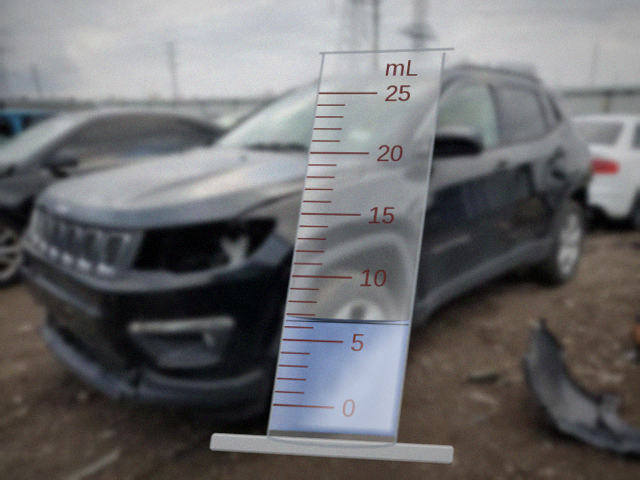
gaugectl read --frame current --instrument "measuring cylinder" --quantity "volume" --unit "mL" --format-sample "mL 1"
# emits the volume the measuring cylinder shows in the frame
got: mL 6.5
